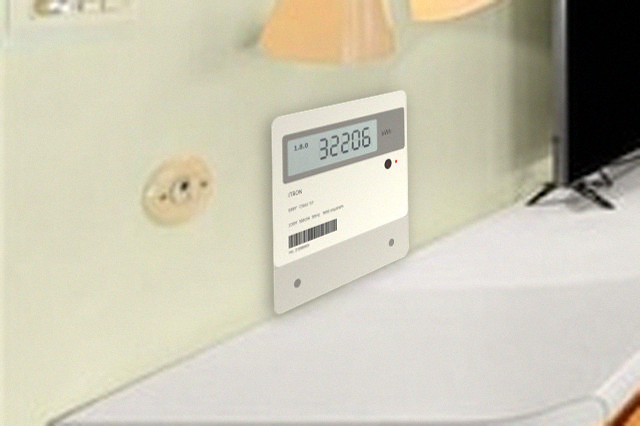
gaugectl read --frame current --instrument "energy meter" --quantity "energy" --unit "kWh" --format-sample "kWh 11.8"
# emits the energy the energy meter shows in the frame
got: kWh 32206
